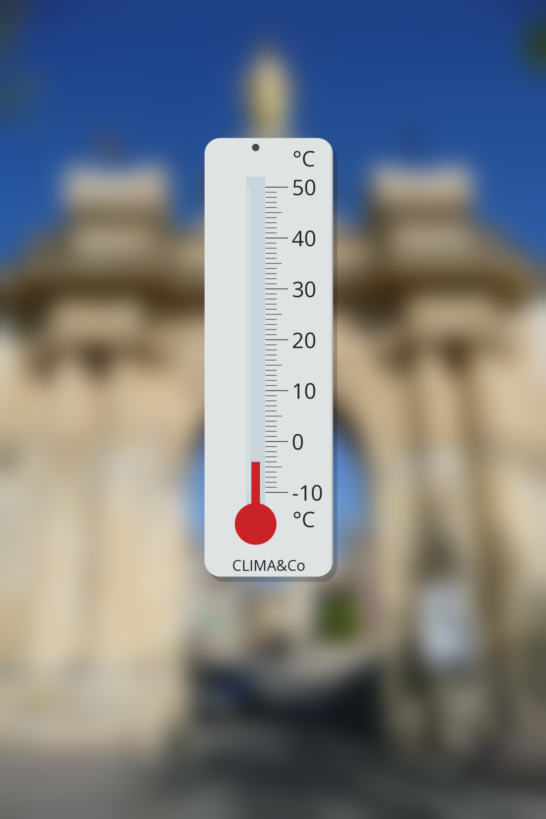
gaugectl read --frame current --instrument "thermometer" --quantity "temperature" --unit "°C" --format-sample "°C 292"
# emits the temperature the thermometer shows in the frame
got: °C -4
